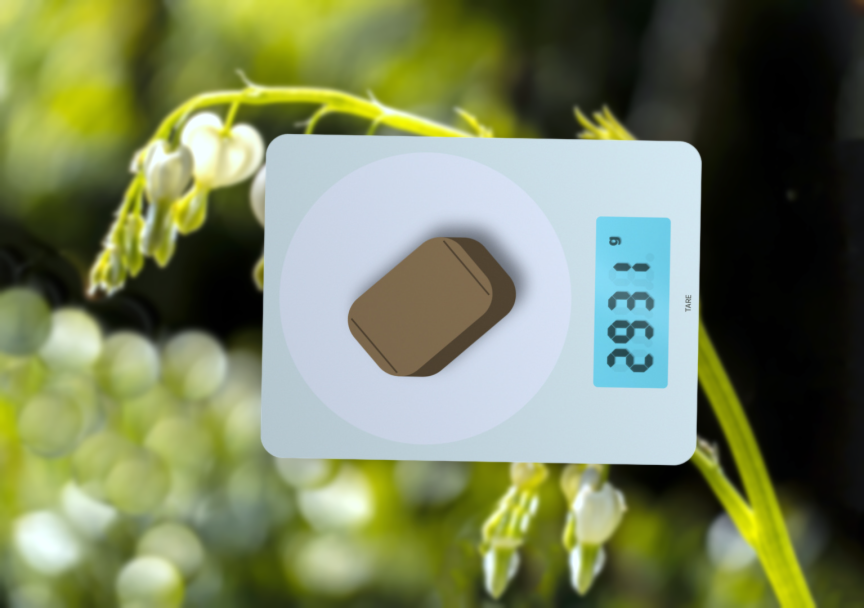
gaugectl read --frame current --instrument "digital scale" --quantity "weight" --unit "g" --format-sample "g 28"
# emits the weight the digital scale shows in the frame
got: g 2931
